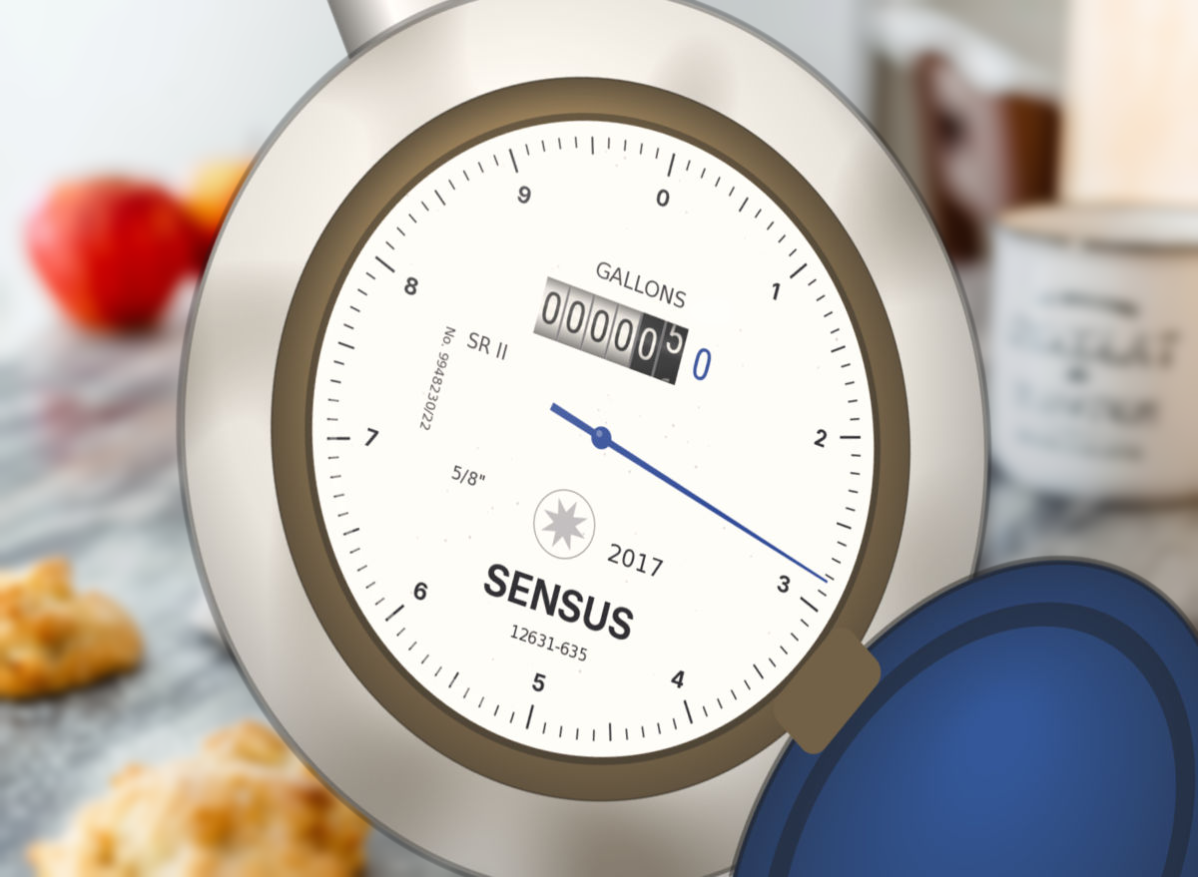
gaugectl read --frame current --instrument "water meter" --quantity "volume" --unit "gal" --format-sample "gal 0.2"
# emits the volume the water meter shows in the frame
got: gal 52.8
